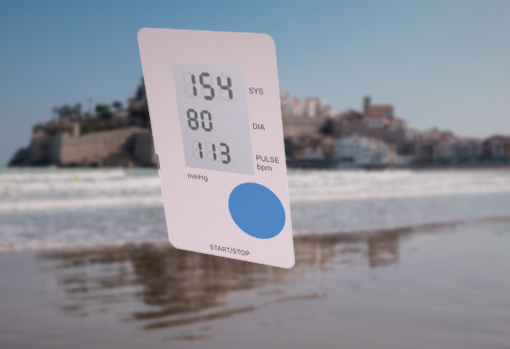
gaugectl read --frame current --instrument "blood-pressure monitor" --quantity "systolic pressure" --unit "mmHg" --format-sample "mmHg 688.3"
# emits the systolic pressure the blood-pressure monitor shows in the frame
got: mmHg 154
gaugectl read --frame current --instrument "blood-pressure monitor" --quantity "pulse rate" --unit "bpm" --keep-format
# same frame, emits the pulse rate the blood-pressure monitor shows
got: bpm 113
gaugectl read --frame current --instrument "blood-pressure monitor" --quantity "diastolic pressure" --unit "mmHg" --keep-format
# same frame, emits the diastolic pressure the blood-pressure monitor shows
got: mmHg 80
